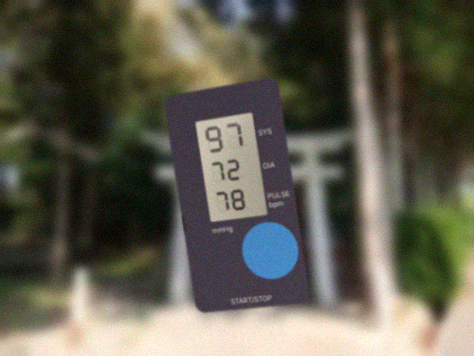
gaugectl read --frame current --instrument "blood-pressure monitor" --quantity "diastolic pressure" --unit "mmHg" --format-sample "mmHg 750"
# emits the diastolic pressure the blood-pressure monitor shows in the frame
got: mmHg 72
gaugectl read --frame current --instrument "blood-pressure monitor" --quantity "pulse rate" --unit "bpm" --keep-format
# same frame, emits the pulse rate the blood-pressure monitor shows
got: bpm 78
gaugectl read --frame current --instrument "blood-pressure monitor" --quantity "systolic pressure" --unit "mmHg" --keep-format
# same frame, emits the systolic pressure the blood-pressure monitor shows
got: mmHg 97
